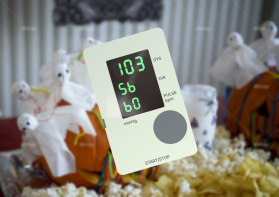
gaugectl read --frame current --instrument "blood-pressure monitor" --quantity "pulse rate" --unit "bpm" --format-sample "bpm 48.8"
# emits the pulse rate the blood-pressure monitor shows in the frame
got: bpm 60
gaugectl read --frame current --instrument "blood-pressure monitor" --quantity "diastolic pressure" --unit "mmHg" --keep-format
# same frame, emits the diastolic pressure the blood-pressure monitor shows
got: mmHg 56
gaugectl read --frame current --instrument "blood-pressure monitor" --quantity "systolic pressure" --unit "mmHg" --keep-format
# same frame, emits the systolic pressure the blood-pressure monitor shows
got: mmHg 103
